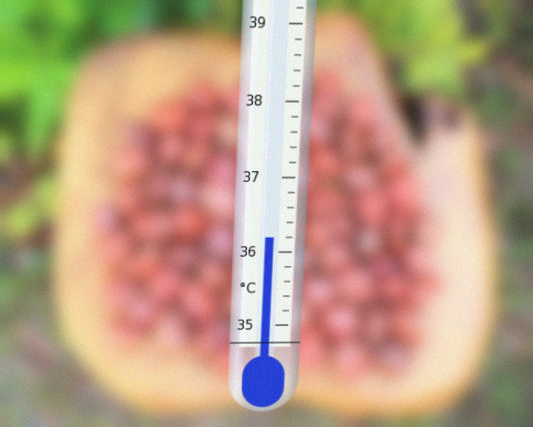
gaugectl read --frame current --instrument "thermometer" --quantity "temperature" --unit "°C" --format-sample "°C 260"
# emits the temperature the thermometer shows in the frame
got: °C 36.2
